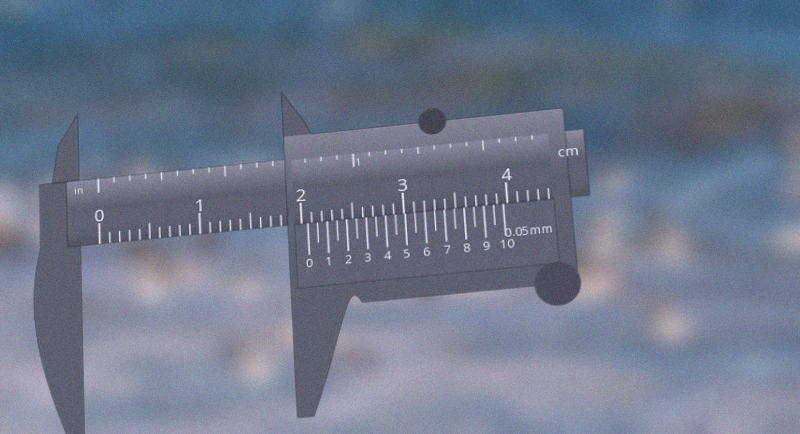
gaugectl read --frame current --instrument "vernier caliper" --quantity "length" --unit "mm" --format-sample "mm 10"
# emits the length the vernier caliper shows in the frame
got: mm 20.6
